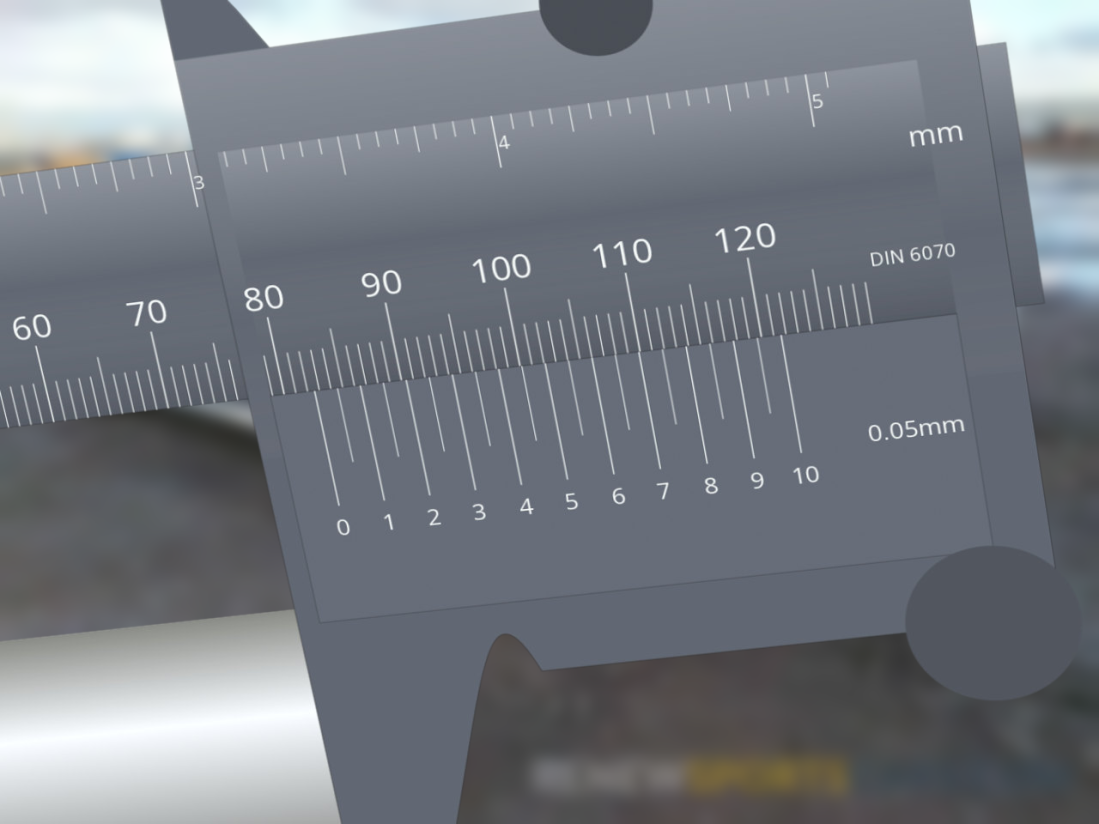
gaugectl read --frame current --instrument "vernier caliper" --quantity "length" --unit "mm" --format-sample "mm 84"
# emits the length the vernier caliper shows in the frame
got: mm 82.6
